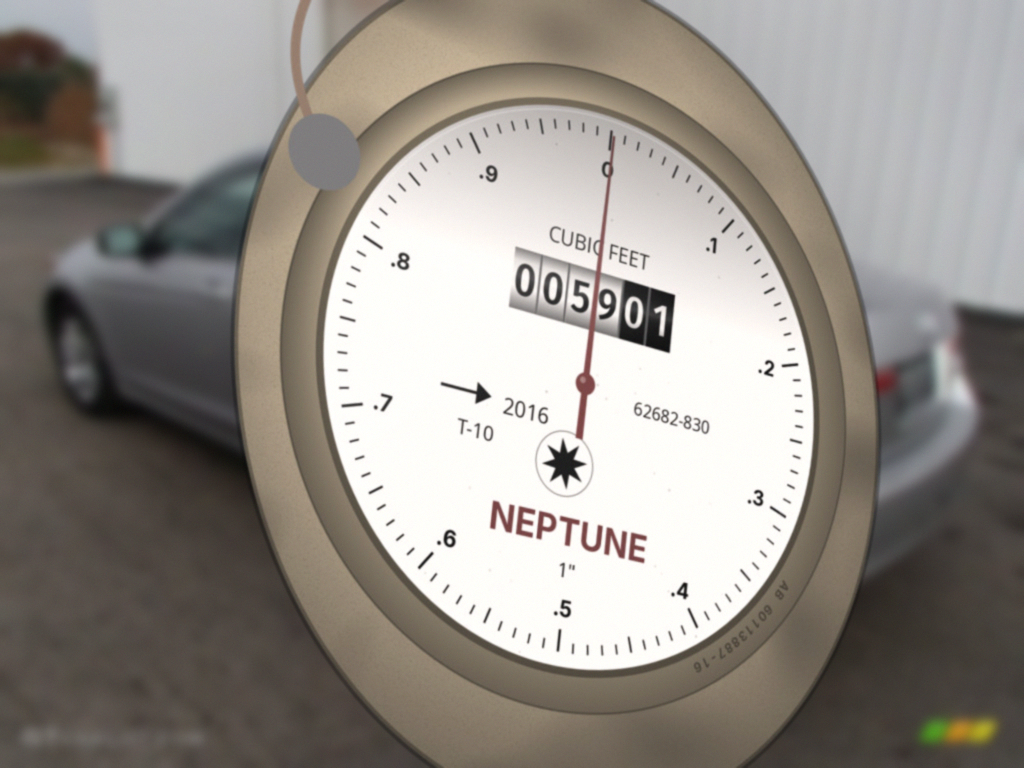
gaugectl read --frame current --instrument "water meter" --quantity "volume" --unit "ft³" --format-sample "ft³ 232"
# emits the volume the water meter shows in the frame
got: ft³ 5901.00
